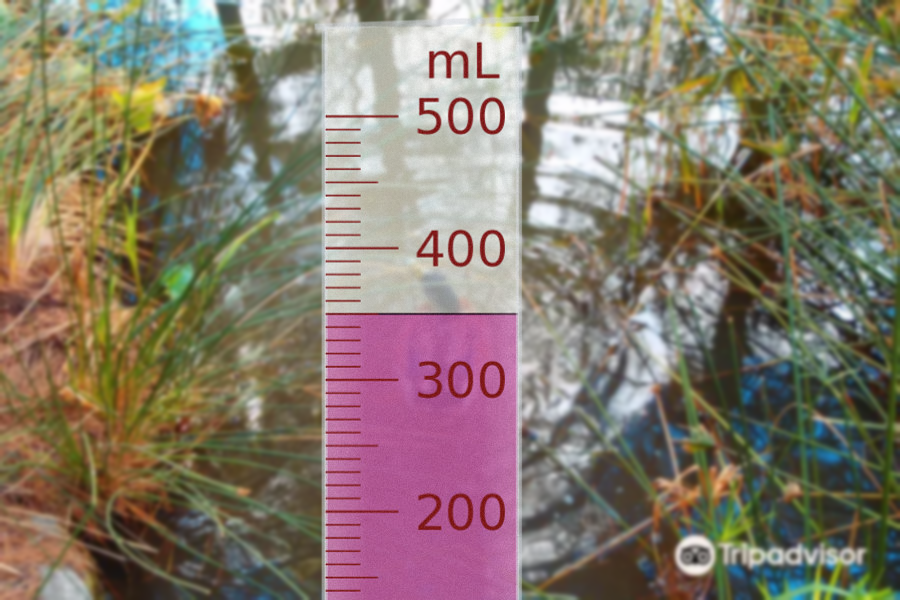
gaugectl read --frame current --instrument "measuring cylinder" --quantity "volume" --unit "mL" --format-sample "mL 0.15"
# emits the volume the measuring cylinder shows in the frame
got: mL 350
